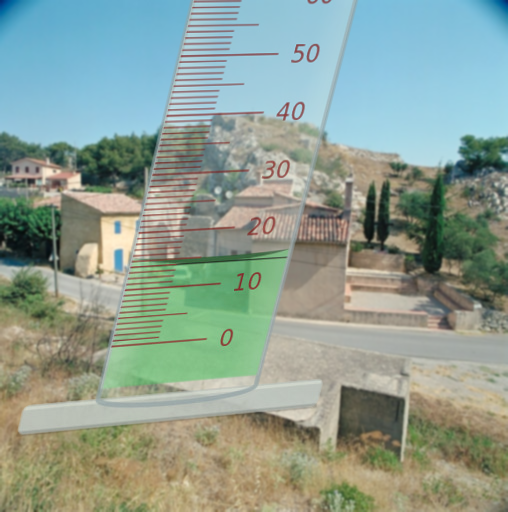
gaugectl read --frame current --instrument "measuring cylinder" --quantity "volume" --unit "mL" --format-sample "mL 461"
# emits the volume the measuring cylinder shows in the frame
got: mL 14
